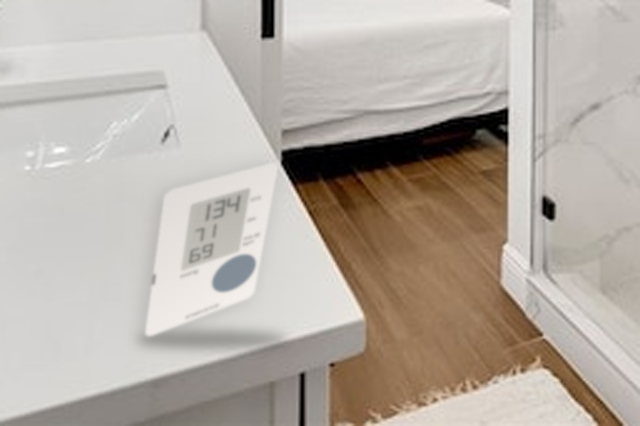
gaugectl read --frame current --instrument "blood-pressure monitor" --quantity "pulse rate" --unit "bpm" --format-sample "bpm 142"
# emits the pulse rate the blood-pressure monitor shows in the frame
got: bpm 69
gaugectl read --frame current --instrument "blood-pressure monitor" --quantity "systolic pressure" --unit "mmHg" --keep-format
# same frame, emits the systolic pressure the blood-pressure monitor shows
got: mmHg 134
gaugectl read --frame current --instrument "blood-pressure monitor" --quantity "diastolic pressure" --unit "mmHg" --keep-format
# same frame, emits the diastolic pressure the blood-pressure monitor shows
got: mmHg 71
